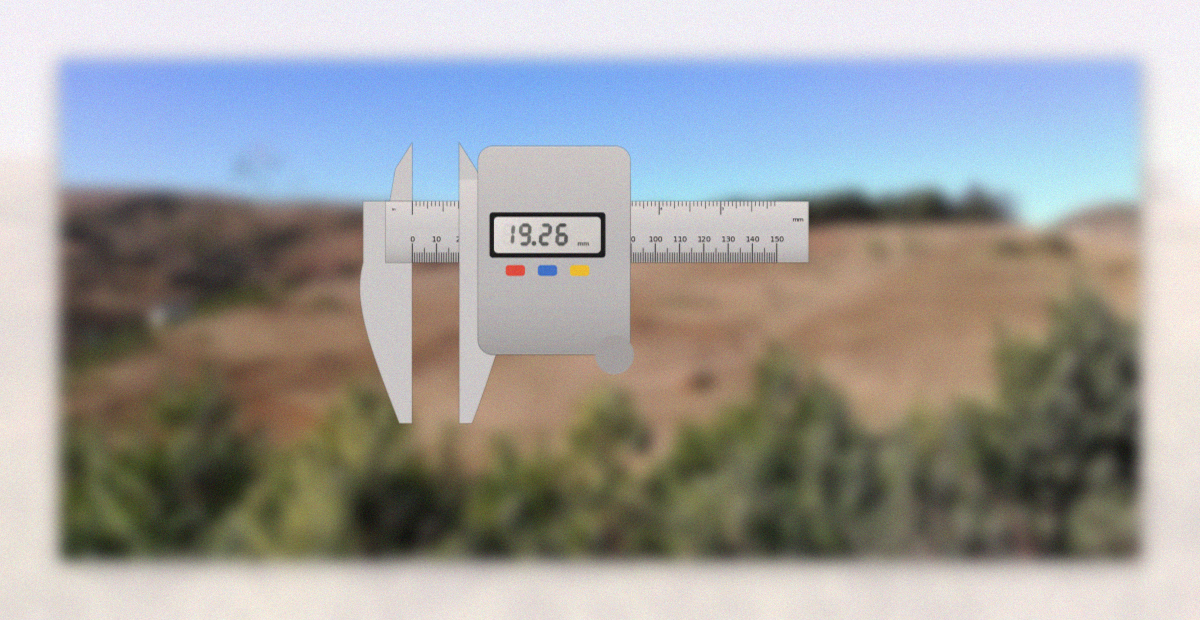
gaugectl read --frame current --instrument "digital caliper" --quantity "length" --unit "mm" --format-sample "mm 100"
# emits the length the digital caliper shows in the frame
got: mm 19.26
